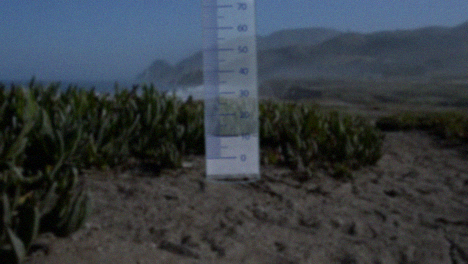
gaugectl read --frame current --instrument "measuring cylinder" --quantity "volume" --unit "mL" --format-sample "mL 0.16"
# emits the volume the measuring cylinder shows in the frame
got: mL 10
